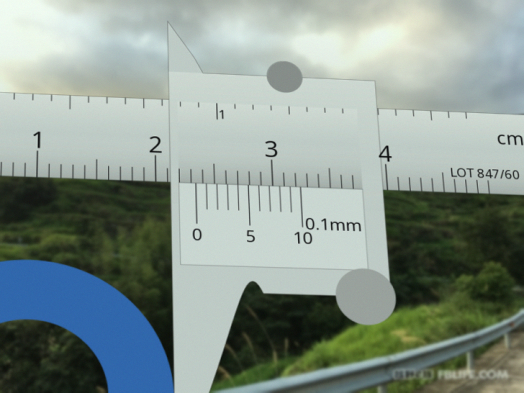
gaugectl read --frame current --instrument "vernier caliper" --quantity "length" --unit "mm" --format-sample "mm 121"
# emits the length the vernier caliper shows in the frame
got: mm 23.4
